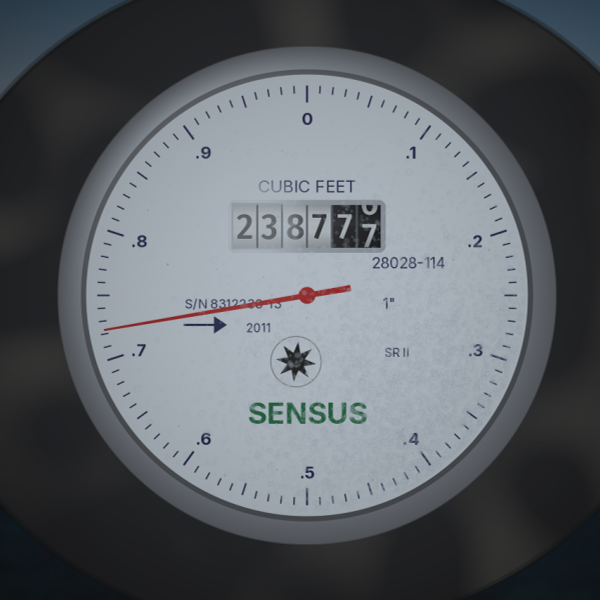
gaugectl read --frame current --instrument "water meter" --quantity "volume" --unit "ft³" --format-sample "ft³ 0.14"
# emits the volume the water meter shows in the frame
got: ft³ 238776.72
